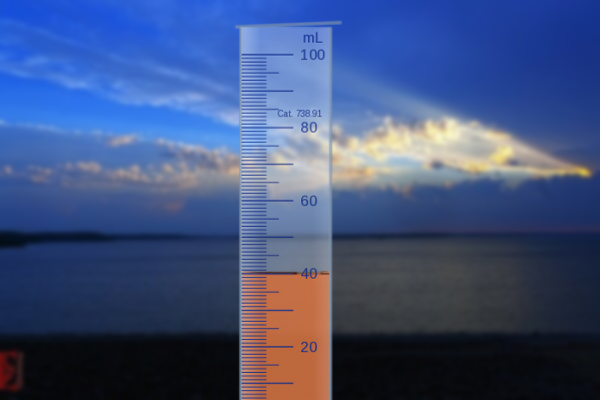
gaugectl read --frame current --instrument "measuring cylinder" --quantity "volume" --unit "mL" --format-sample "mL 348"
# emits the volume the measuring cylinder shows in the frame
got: mL 40
